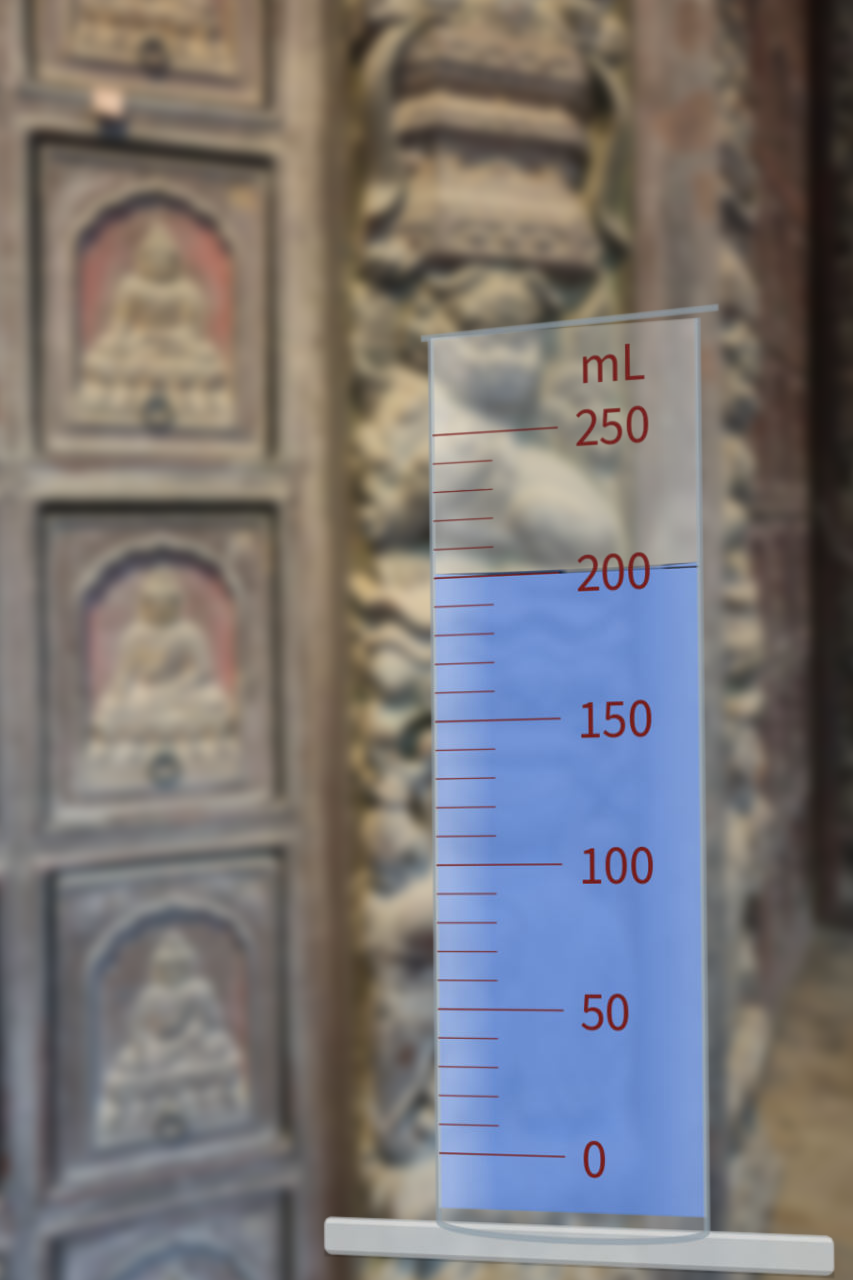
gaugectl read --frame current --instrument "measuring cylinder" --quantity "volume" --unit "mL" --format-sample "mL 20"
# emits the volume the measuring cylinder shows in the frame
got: mL 200
